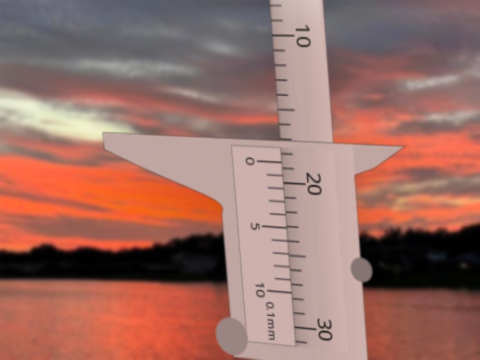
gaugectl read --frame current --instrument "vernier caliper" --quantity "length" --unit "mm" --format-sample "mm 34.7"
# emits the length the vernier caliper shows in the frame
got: mm 18.6
